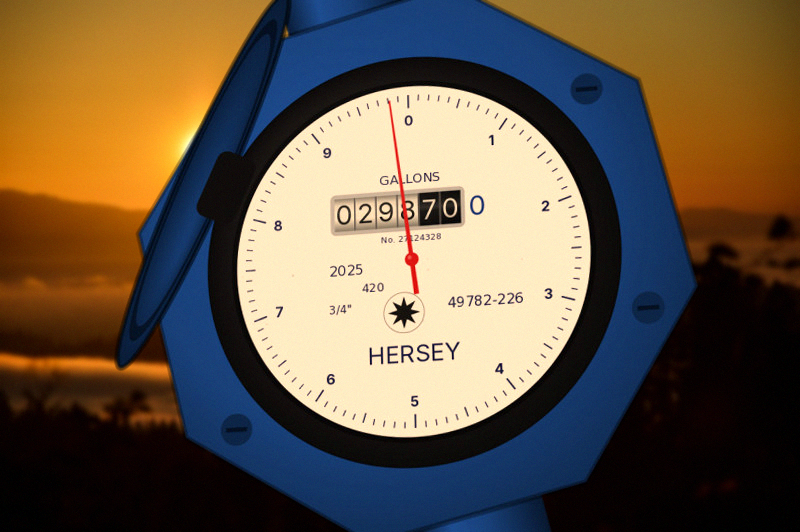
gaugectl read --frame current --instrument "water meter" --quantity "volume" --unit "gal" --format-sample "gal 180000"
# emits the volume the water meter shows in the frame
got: gal 298699.8
